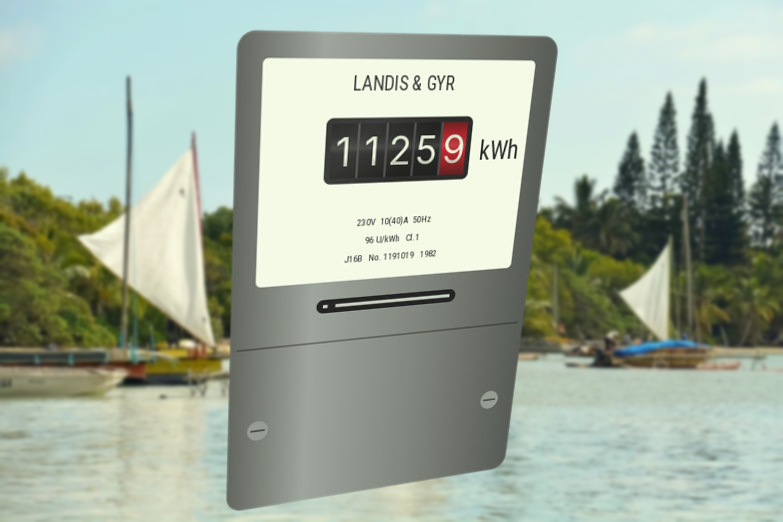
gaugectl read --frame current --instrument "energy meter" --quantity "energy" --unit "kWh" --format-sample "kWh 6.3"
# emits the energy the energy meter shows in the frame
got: kWh 1125.9
